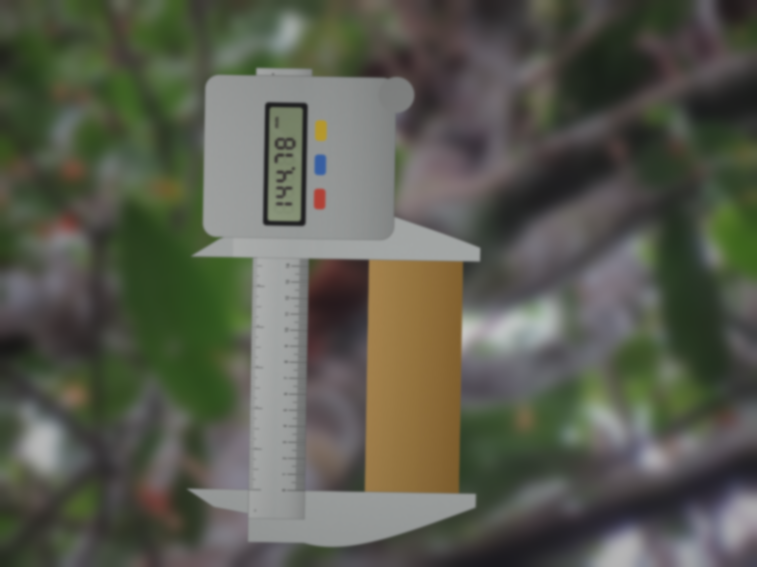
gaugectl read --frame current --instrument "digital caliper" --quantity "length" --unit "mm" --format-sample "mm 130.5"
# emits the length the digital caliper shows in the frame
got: mm 144.78
